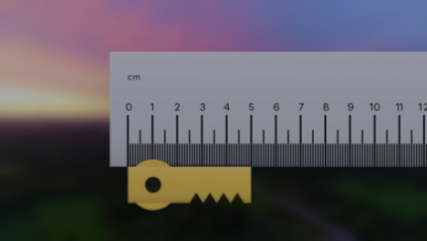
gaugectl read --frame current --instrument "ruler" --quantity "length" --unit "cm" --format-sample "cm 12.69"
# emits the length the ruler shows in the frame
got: cm 5
